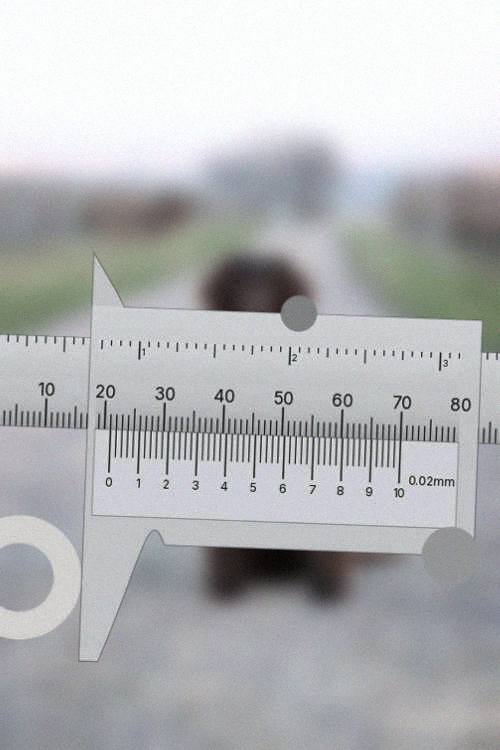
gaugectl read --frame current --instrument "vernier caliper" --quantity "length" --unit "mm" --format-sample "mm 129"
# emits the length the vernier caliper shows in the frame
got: mm 21.0
